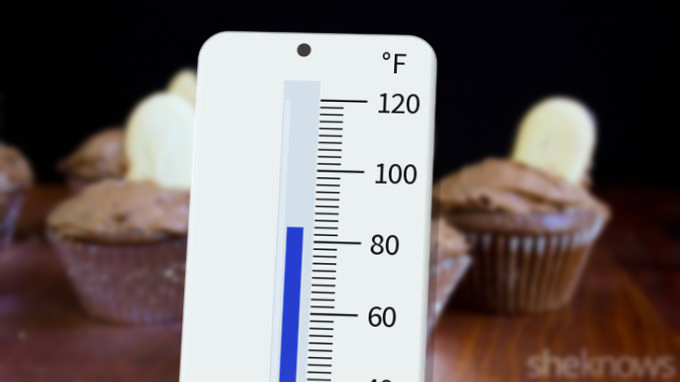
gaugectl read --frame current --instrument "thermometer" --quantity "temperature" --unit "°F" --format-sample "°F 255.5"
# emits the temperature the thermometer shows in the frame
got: °F 84
